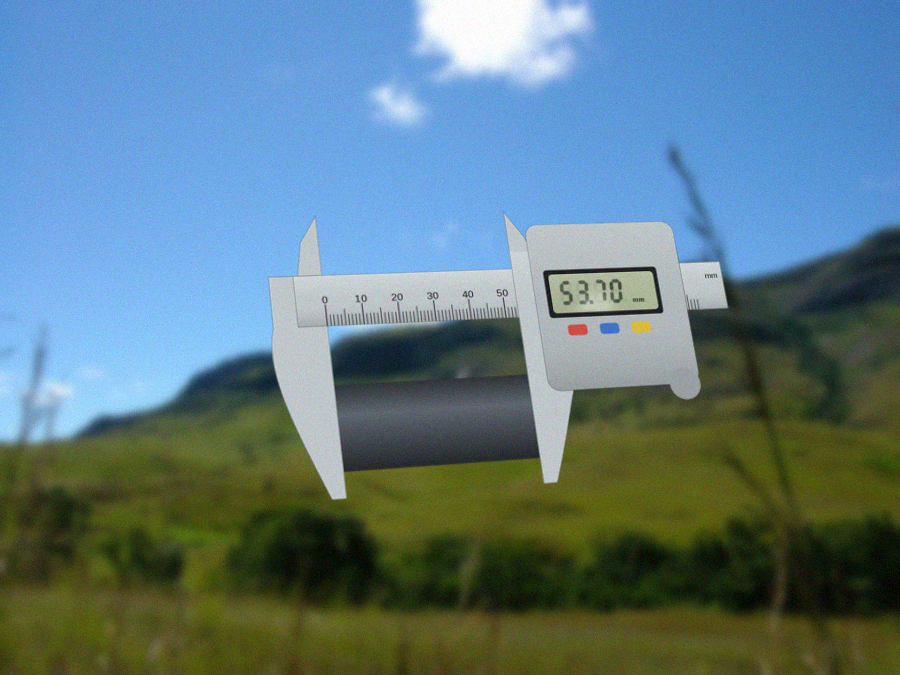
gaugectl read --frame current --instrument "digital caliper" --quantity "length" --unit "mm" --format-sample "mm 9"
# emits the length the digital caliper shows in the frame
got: mm 53.70
